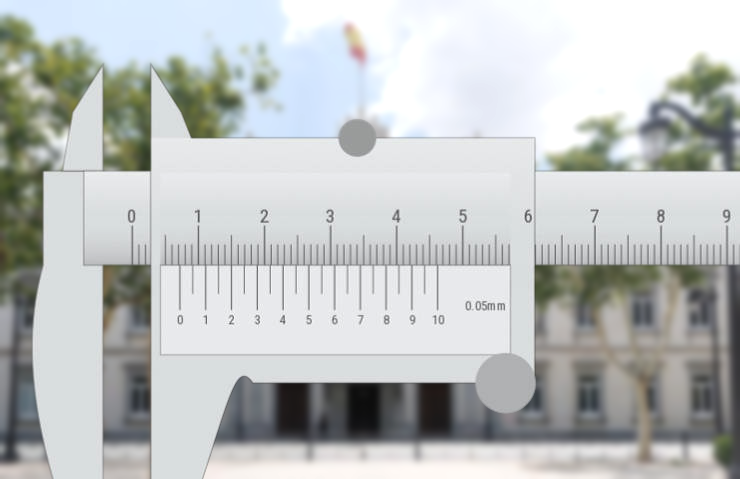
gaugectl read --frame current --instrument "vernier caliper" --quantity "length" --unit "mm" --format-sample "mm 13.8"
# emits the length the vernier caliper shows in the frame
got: mm 7.2
